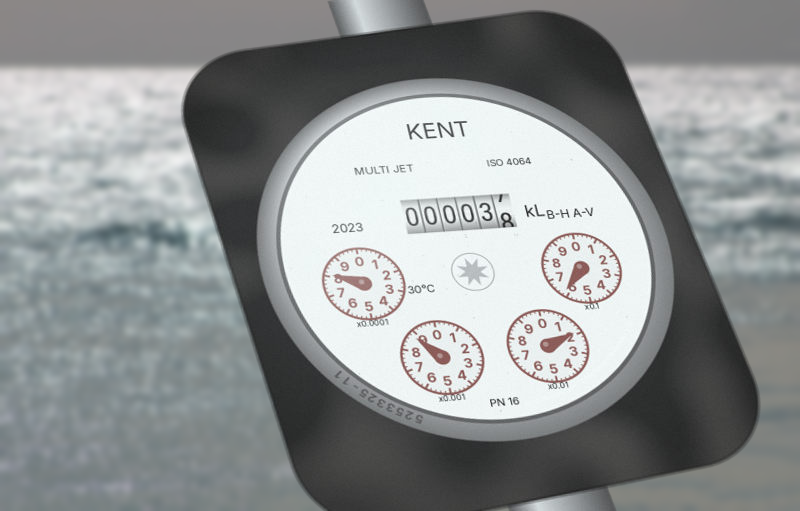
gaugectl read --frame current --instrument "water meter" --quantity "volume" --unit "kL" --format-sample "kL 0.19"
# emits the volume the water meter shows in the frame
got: kL 37.6188
